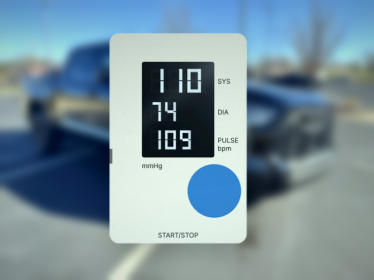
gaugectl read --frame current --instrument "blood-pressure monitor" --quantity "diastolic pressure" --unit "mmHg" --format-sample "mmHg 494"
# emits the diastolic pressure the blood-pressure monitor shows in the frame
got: mmHg 74
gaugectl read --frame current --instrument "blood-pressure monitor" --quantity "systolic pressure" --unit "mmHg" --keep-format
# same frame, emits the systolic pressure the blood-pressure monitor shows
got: mmHg 110
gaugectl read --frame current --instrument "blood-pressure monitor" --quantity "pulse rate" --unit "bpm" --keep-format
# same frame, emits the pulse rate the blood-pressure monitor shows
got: bpm 109
